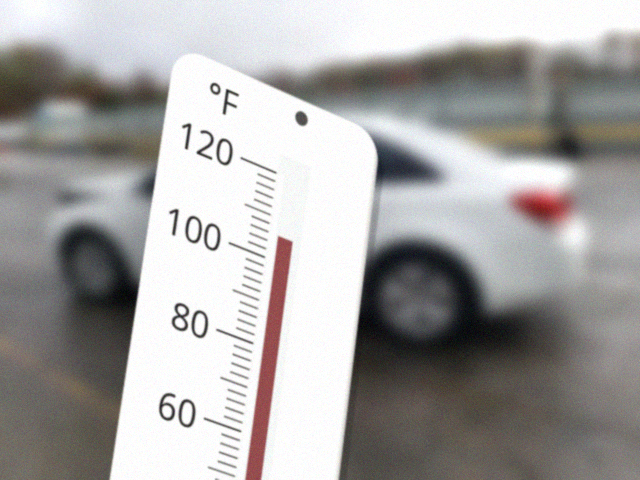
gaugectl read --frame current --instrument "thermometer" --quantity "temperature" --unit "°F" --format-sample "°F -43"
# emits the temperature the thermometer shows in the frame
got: °F 106
